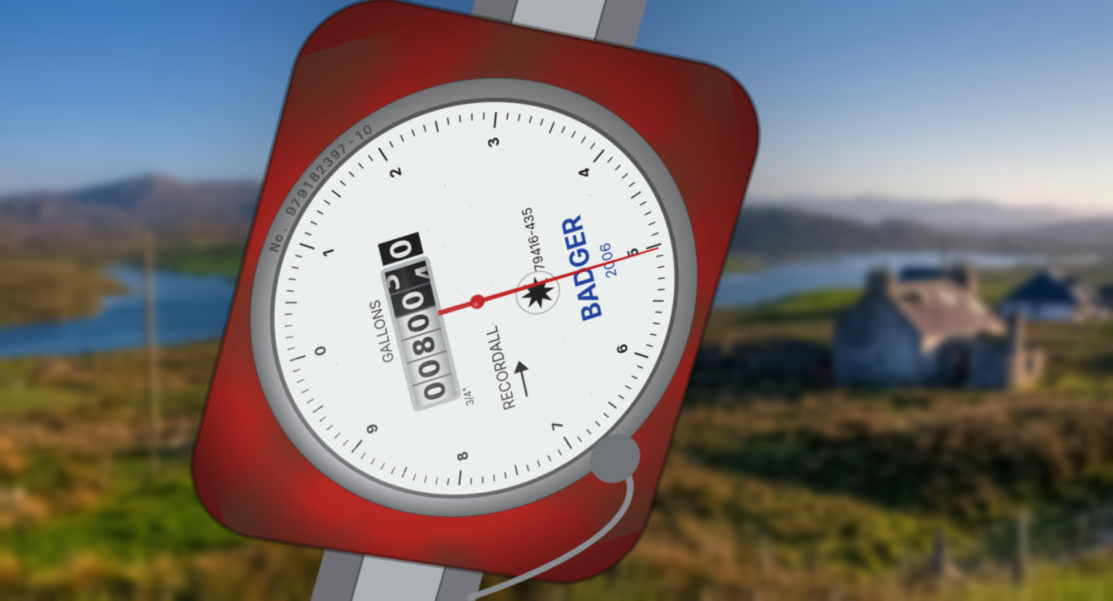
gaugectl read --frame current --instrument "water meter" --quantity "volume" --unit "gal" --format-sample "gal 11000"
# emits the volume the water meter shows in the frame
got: gal 80035.0
